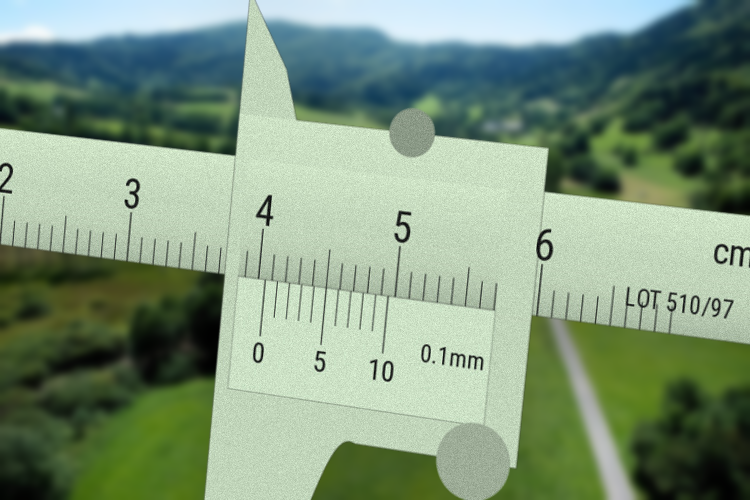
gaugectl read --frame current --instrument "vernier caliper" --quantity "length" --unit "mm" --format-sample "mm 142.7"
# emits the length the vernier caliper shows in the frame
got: mm 40.5
